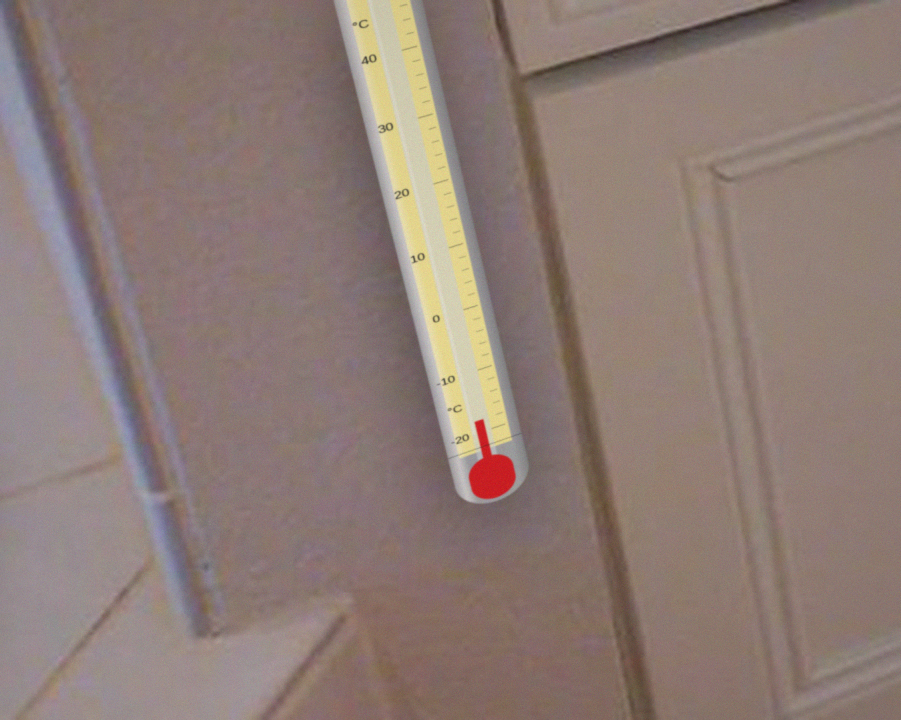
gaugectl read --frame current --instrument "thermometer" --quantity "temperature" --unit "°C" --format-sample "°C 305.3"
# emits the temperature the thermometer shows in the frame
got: °C -18
